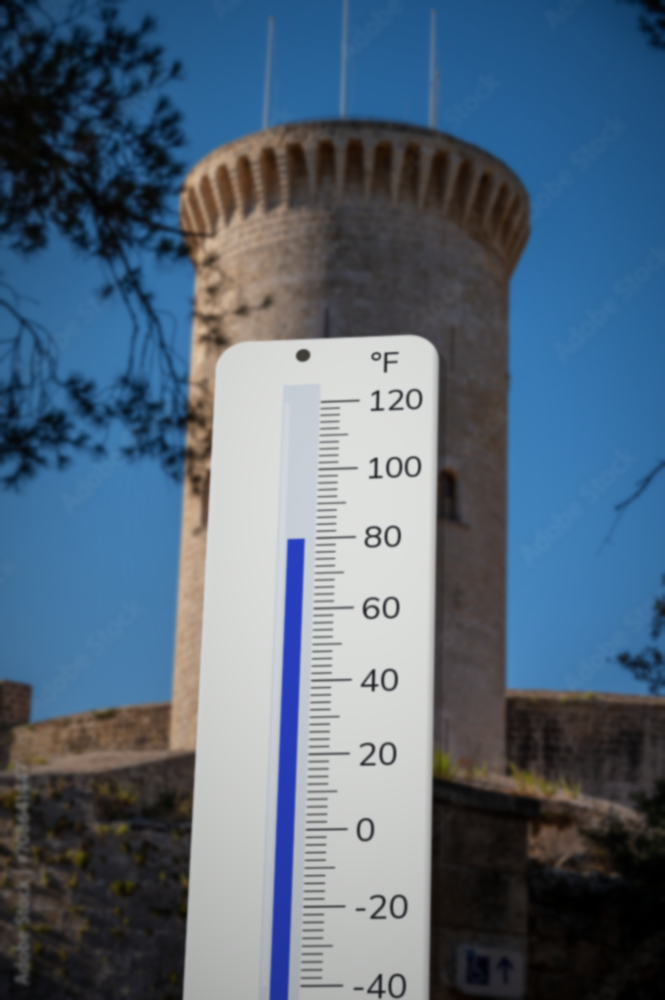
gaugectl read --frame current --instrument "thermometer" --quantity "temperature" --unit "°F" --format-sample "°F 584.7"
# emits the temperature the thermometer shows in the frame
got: °F 80
